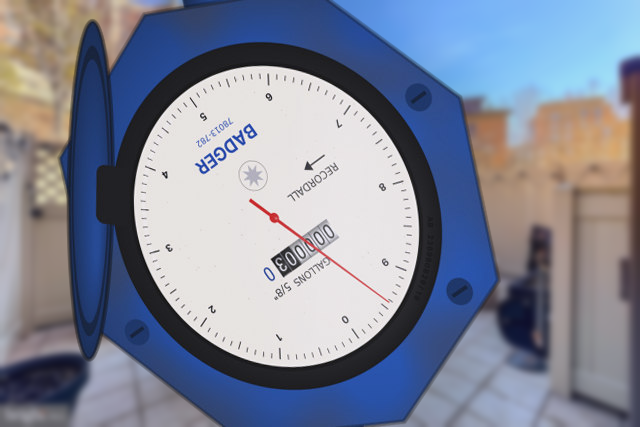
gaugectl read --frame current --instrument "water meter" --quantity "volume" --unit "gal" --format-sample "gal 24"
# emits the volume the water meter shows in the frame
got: gal 29.4
